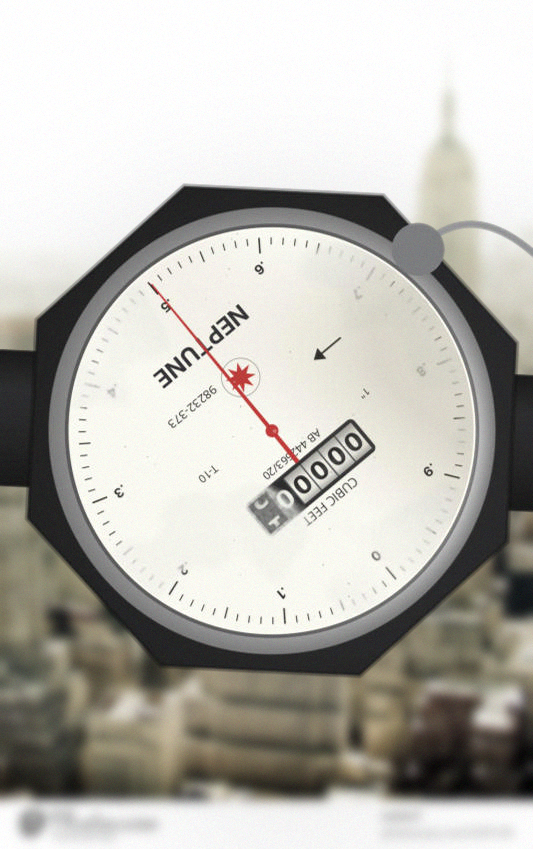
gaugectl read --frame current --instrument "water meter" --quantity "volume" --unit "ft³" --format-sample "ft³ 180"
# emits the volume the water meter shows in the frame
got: ft³ 1.50
